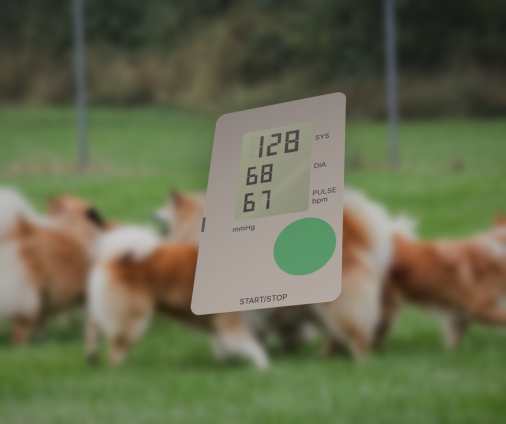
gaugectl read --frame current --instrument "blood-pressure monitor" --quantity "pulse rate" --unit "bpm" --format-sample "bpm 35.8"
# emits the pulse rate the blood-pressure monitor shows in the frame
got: bpm 67
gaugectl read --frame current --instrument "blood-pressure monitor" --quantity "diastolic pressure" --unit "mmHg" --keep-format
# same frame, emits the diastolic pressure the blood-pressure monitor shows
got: mmHg 68
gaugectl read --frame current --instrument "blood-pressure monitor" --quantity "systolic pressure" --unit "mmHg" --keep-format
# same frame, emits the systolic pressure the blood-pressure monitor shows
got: mmHg 128
